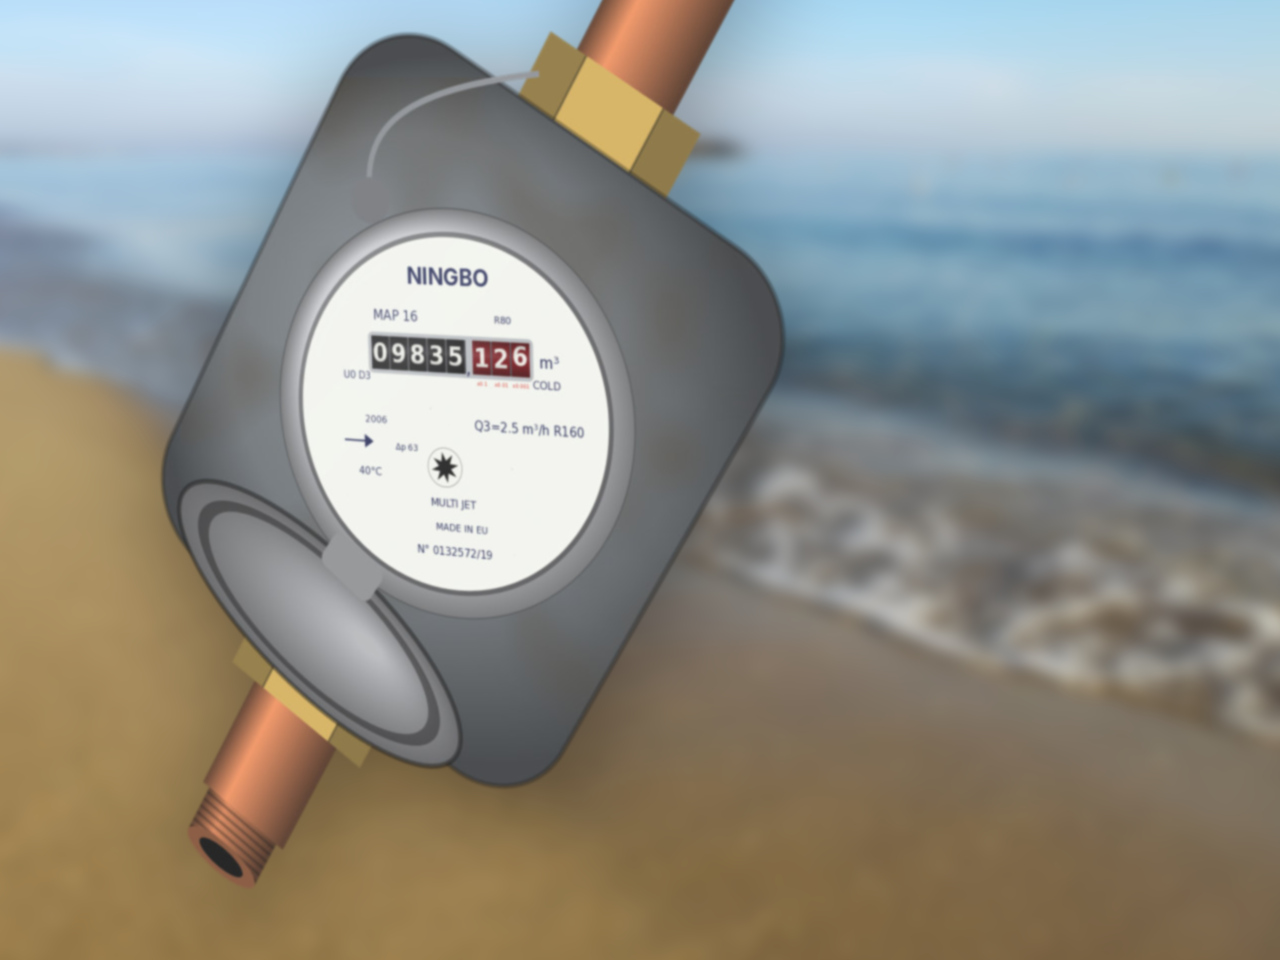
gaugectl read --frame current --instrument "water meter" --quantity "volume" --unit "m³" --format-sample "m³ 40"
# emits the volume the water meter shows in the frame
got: m³ 9835.126
